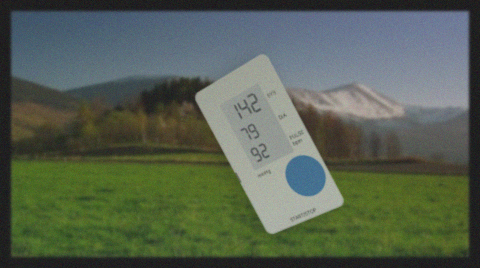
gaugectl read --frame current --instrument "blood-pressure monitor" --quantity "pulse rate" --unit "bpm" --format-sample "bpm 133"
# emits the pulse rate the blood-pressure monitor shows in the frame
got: bpm 92
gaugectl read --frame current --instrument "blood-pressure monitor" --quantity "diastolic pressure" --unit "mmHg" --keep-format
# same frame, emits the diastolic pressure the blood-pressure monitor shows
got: mmHg 79
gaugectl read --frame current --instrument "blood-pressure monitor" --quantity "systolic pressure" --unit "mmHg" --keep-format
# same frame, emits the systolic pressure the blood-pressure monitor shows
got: mmHg 142
